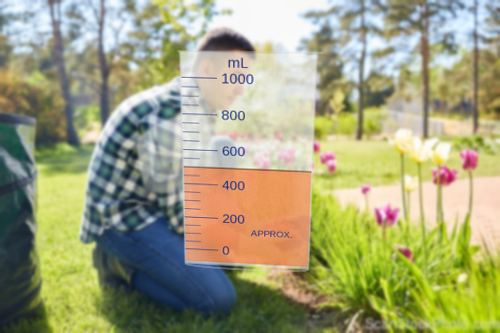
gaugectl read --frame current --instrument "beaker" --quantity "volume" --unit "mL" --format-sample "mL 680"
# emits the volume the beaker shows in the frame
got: mL 500
